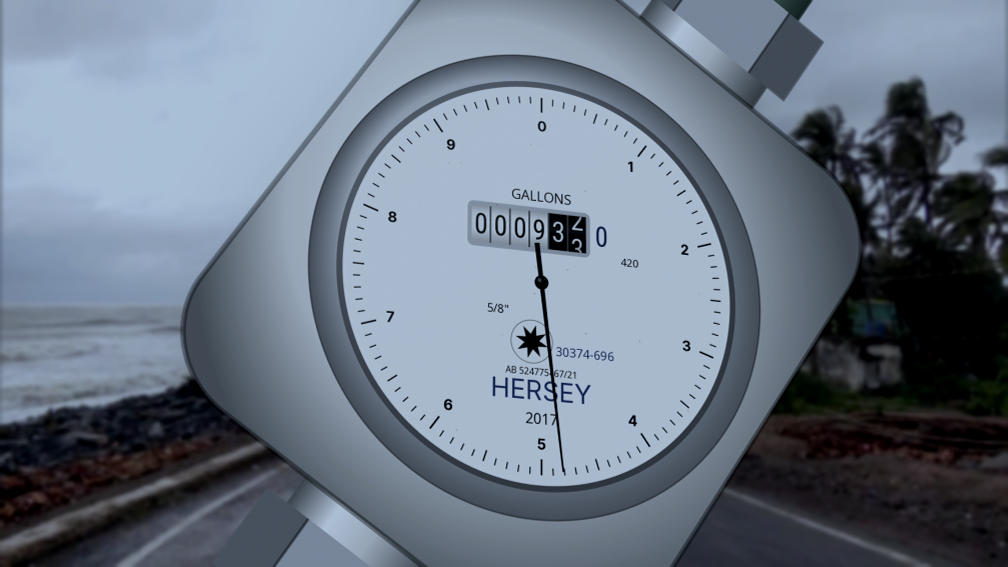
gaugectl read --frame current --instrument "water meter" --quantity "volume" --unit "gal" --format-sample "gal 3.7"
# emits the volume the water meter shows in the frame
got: gal 9324.8
